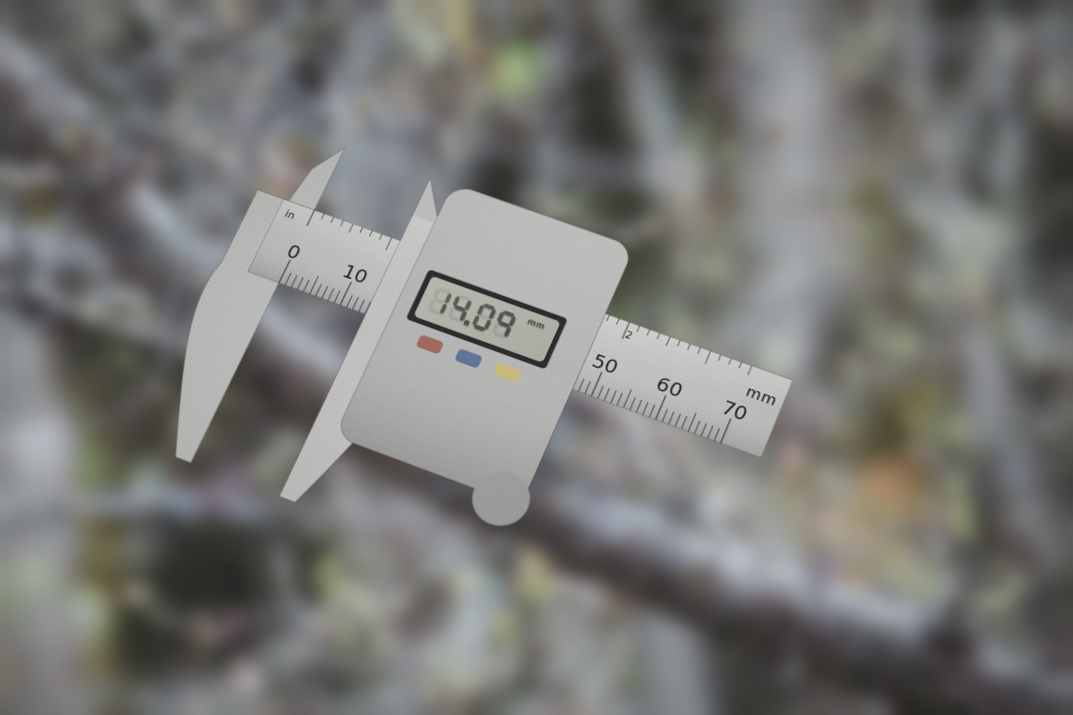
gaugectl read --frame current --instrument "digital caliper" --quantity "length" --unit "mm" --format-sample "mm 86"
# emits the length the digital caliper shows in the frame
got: mm 14.09
